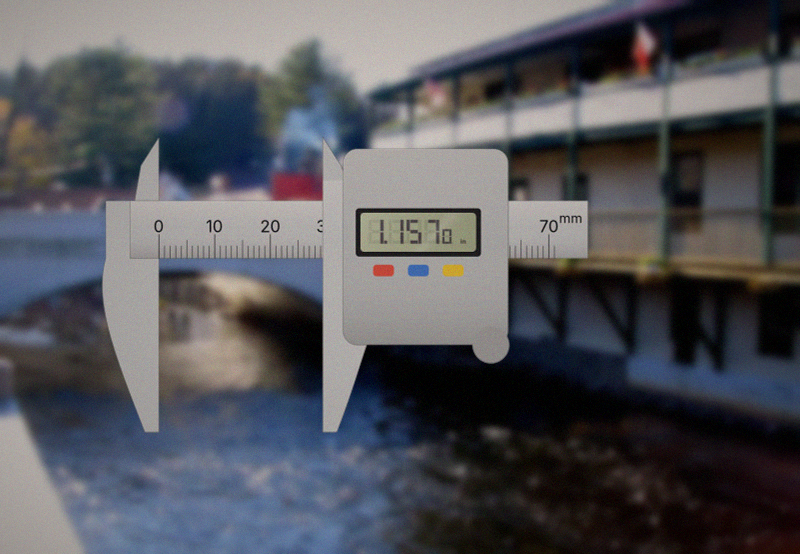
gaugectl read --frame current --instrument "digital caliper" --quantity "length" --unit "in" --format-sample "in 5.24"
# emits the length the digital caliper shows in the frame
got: in 1.1570
